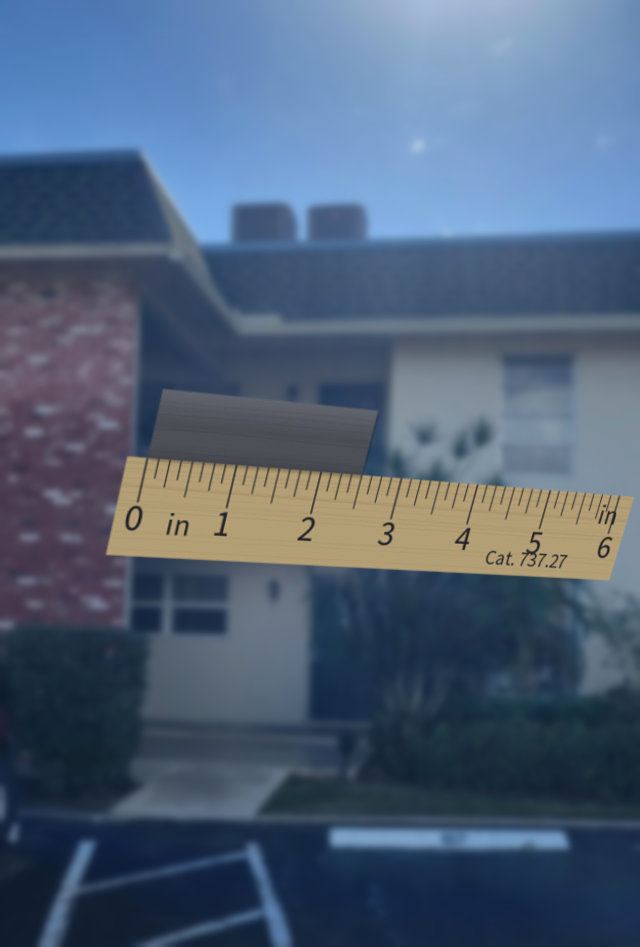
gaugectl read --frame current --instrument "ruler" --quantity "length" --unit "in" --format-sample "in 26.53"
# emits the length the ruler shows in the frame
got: in 2.5
